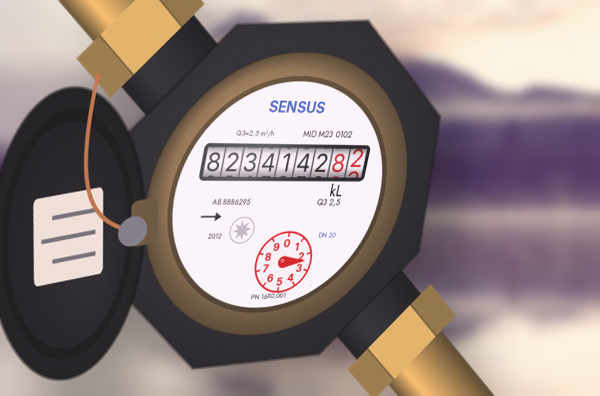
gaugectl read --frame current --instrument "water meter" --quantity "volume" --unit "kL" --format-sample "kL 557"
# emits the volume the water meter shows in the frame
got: kL 8234142.822
